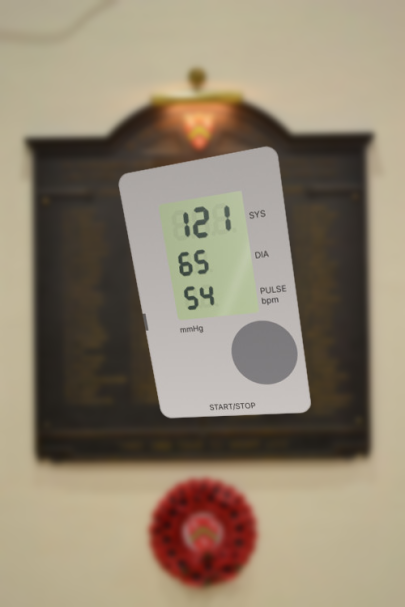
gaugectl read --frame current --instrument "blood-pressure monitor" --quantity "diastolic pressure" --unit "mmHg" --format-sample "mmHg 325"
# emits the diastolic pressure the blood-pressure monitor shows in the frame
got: mmHg 65
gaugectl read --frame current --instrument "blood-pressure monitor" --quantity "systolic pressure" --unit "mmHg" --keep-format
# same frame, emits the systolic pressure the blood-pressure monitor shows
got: mmHg 121
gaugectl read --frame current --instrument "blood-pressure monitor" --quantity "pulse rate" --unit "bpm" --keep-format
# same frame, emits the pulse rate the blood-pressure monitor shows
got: bpm 54
